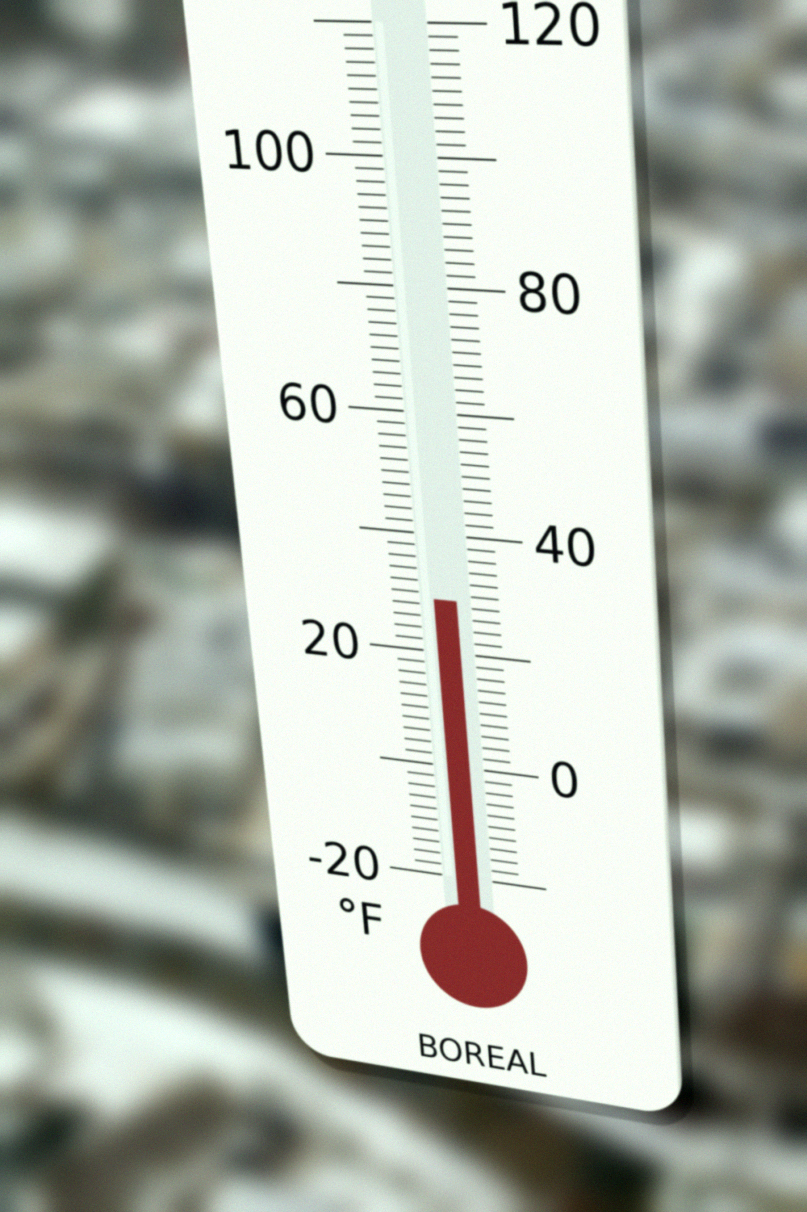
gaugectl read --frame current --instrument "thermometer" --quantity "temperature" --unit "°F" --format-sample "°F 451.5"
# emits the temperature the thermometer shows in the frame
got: °F 29
